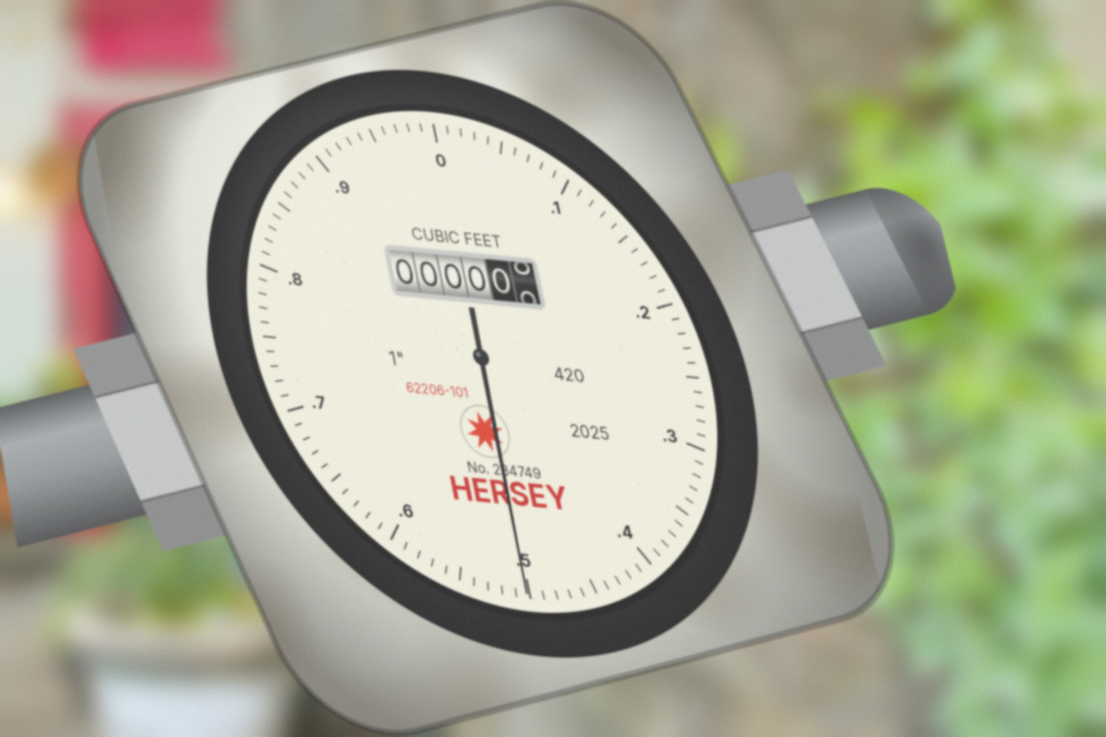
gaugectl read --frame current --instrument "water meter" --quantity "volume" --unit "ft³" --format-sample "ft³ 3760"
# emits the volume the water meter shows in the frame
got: ft³ 8.50
